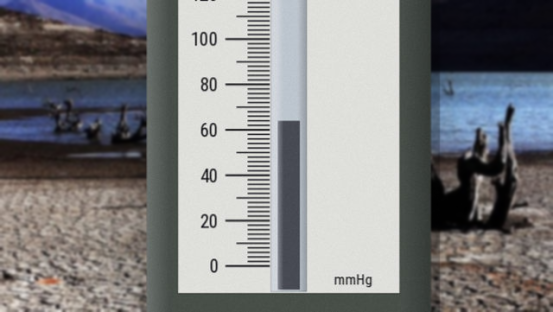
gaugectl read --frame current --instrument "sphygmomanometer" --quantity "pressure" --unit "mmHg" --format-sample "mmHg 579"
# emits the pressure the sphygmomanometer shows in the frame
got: mmHg 64
